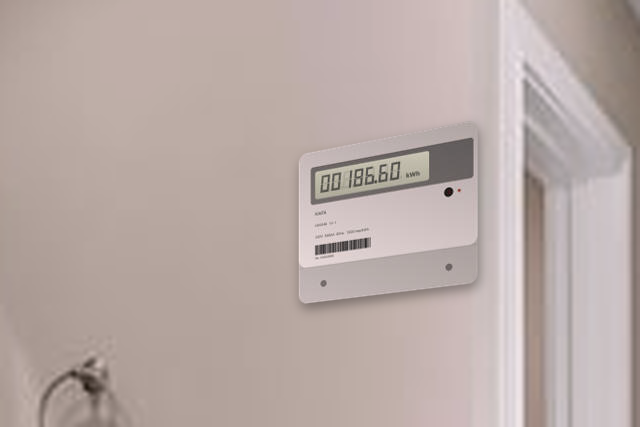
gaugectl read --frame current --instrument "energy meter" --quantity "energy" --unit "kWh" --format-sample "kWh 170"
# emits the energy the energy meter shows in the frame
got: kWh 186.60
